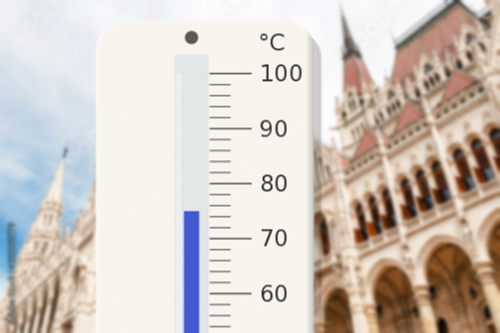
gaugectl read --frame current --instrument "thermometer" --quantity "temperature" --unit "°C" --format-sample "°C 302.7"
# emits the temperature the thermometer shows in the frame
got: °C 75
